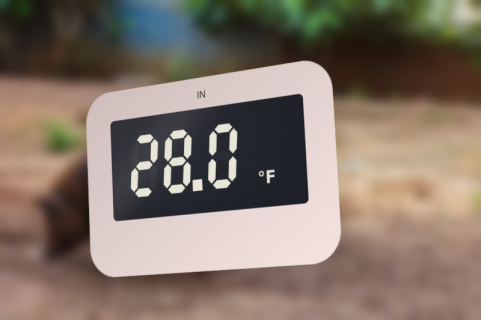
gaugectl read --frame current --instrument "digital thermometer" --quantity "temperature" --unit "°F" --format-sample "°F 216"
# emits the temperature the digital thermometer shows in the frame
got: °F 28.0
